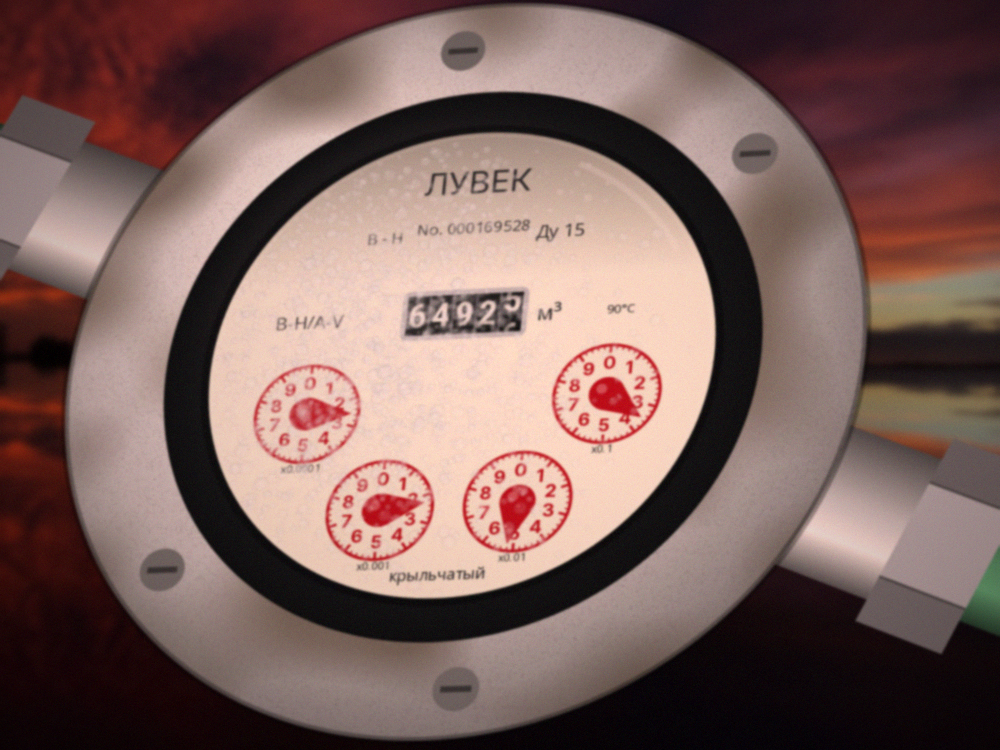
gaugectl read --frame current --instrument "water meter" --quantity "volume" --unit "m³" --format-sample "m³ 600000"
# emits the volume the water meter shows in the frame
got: m³ 64925.3522
